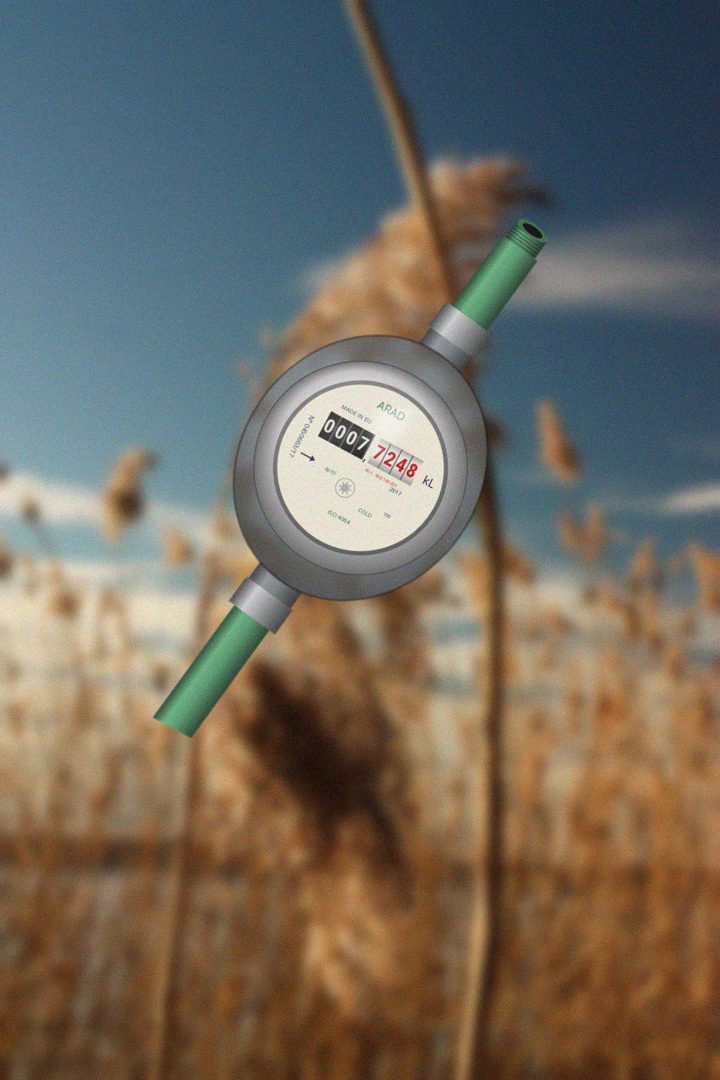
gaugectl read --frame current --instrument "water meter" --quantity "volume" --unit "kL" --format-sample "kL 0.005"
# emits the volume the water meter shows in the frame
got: kL 7.7248
